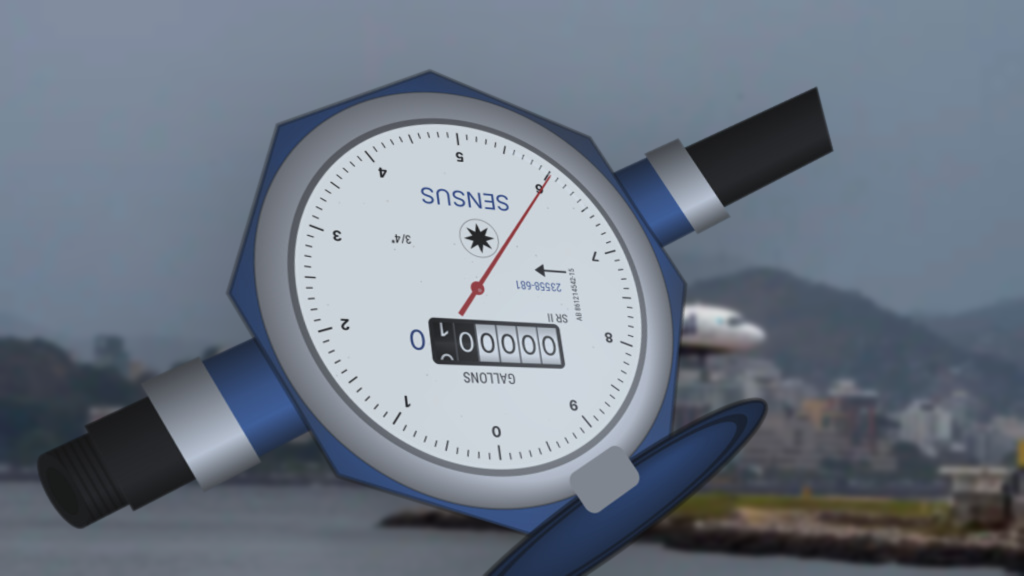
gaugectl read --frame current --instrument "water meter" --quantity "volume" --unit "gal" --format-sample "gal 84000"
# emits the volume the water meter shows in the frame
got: gal 6.0
